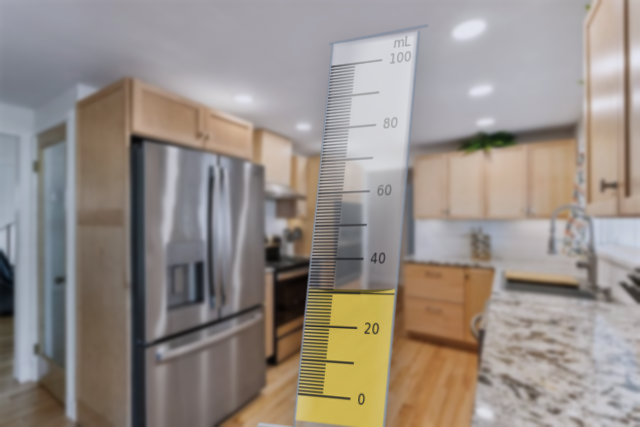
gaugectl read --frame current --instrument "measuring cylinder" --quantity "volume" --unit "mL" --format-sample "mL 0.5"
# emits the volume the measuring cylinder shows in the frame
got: mL 30
